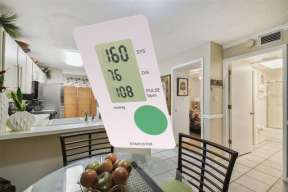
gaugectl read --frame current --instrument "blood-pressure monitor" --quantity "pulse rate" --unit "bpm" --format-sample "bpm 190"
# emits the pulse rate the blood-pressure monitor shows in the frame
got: bpm 108
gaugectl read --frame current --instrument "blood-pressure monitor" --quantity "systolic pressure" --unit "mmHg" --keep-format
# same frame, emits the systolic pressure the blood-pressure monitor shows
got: mmHg 160
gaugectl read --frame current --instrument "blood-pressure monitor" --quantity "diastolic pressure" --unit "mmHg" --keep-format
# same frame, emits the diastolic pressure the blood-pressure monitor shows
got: mmHg 76
